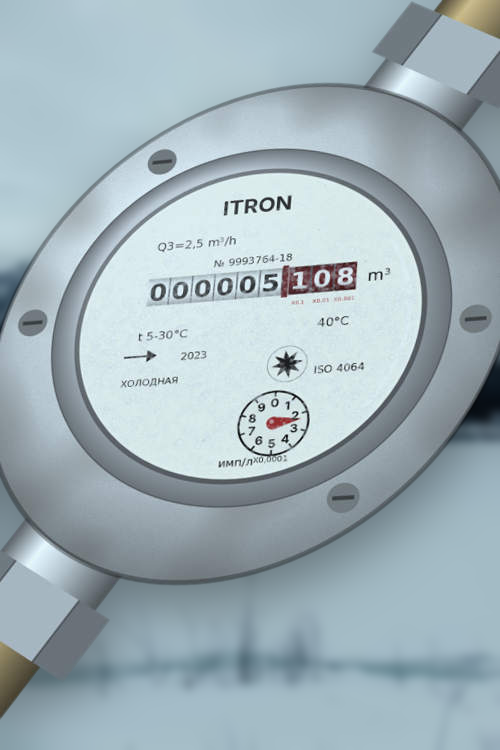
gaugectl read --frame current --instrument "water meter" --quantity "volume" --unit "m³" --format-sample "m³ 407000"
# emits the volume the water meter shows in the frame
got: m³ 5.1082
